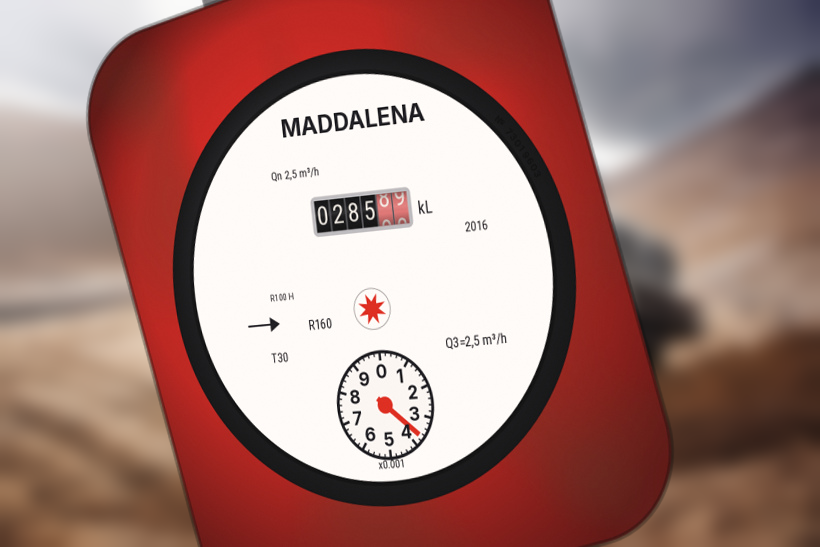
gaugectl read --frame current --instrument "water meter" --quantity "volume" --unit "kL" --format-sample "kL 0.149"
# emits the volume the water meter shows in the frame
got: kL 285.893
